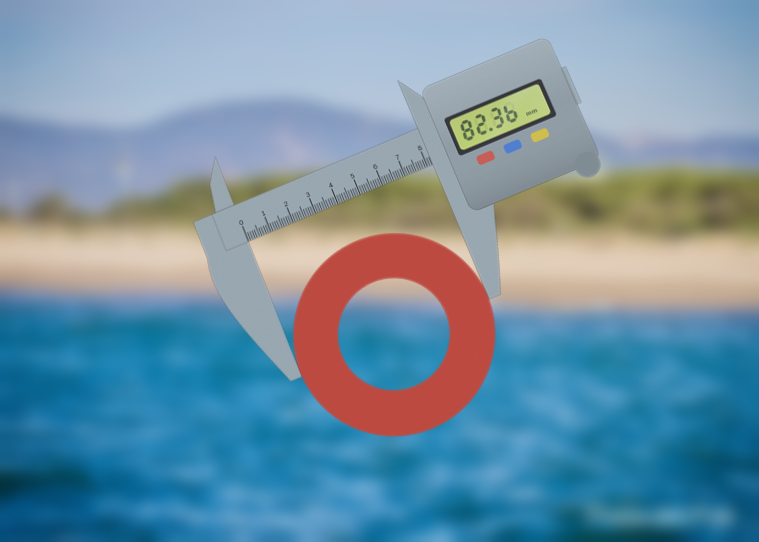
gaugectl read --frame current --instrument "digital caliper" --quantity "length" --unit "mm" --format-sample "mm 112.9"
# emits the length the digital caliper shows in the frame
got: mm 82.36
